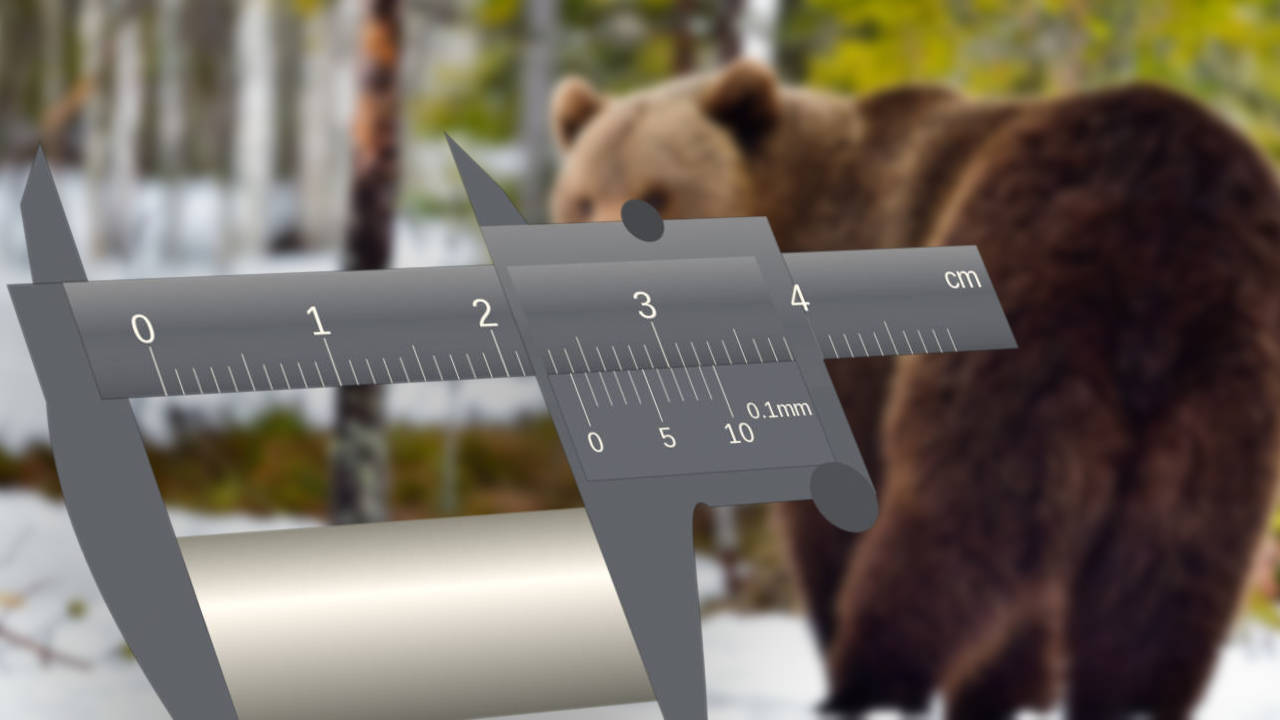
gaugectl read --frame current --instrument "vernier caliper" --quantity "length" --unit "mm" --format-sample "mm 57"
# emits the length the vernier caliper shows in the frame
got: mm 23.8
